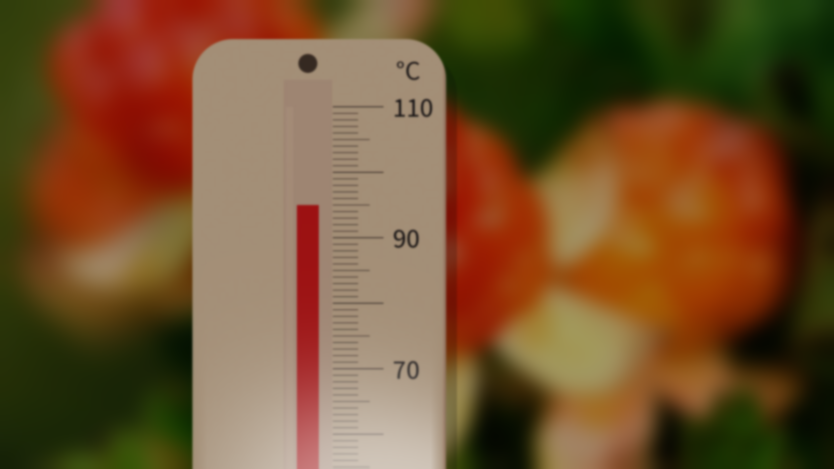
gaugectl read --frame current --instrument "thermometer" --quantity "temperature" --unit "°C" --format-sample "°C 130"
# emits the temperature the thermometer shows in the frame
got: °C 95
